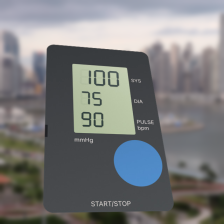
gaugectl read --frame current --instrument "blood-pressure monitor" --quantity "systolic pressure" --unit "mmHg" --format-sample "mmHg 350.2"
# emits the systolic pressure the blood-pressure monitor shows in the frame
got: mmHg 100
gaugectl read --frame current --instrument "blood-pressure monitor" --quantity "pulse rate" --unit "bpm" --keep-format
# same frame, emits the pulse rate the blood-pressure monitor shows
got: bpm 90
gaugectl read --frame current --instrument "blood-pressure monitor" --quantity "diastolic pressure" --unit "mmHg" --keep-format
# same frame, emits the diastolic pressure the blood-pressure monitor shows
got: mmHg 75
